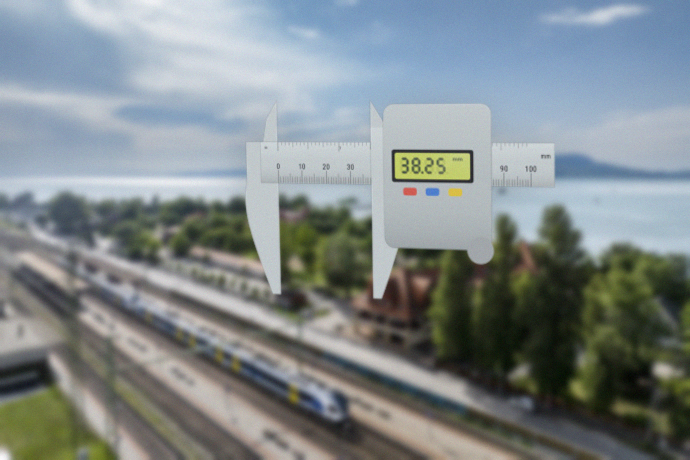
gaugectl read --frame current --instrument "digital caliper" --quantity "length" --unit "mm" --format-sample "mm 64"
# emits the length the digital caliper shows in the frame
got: mm 38.25
